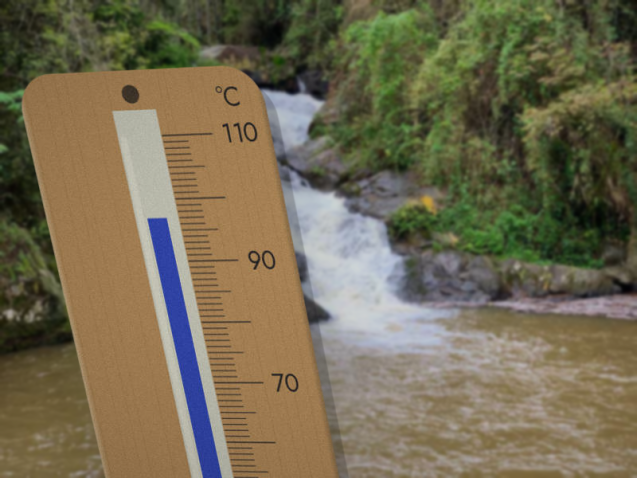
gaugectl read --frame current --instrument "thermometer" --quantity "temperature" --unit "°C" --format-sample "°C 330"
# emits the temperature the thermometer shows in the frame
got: °C 97
